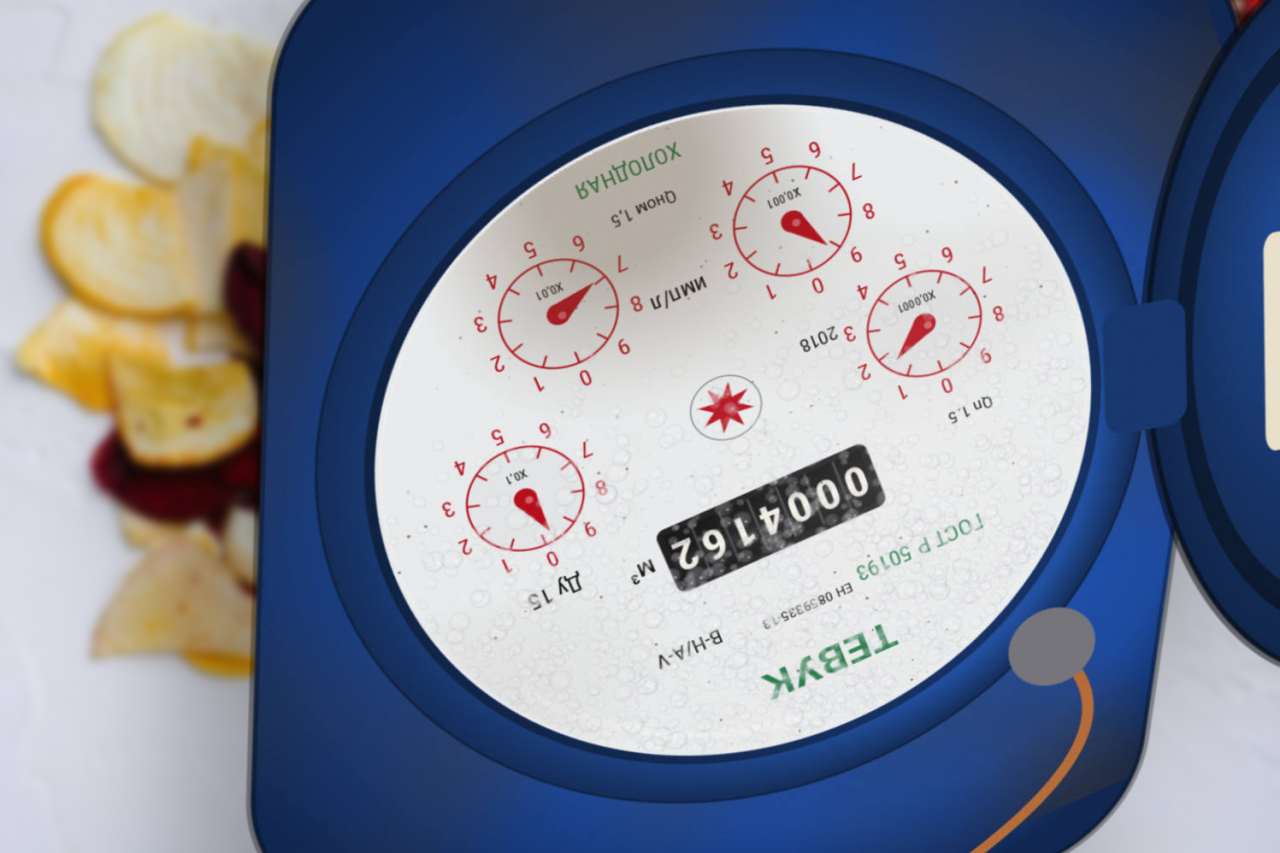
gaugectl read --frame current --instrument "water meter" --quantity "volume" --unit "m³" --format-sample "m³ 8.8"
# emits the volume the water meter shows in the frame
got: m³ 4161.9691
